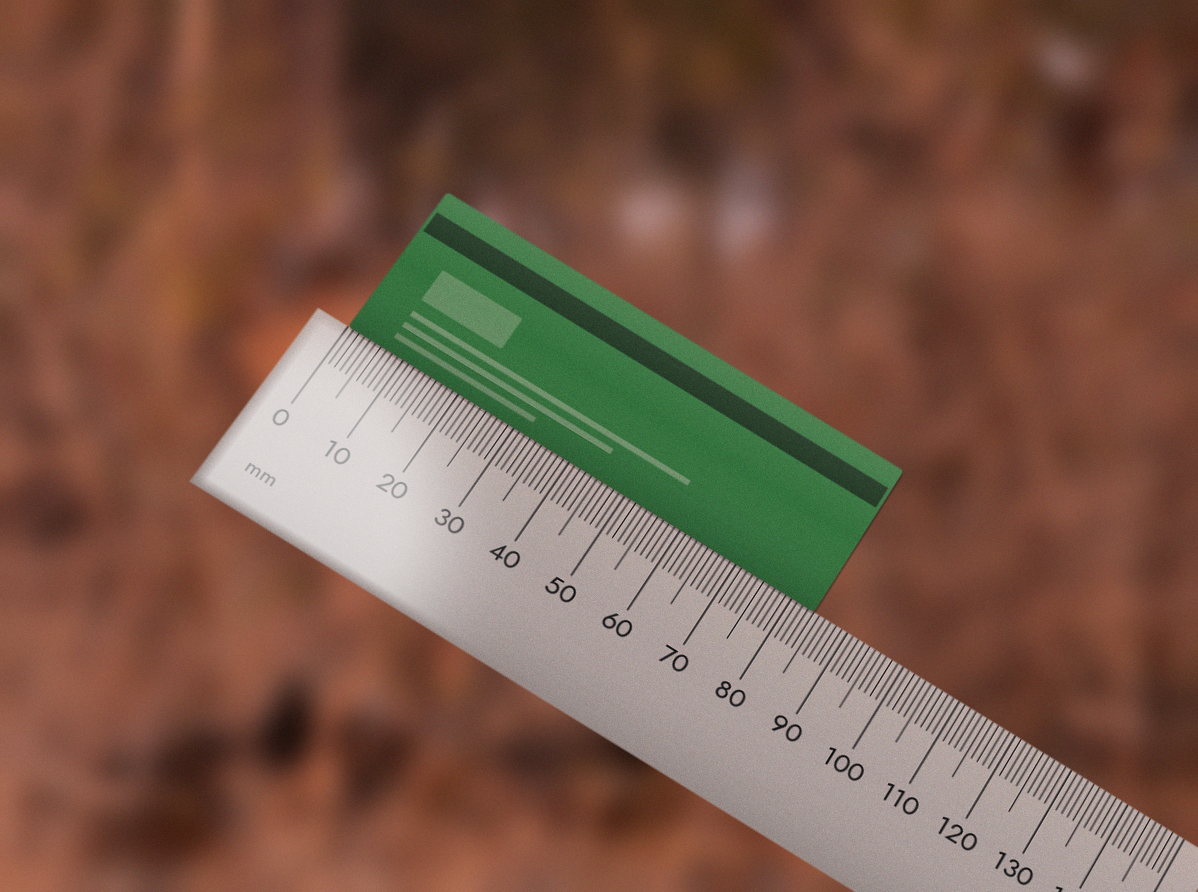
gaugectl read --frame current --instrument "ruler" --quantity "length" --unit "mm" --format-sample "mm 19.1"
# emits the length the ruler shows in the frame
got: mm 84
